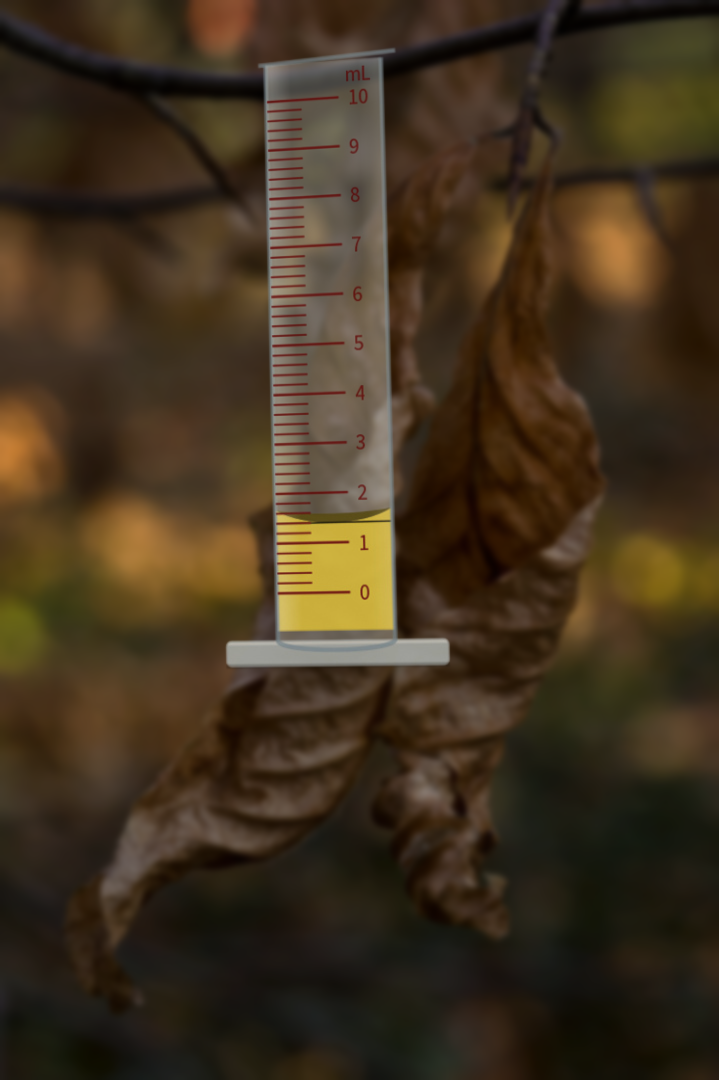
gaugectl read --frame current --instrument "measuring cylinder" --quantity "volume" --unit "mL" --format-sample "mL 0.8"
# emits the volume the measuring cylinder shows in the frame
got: mL 1.4
